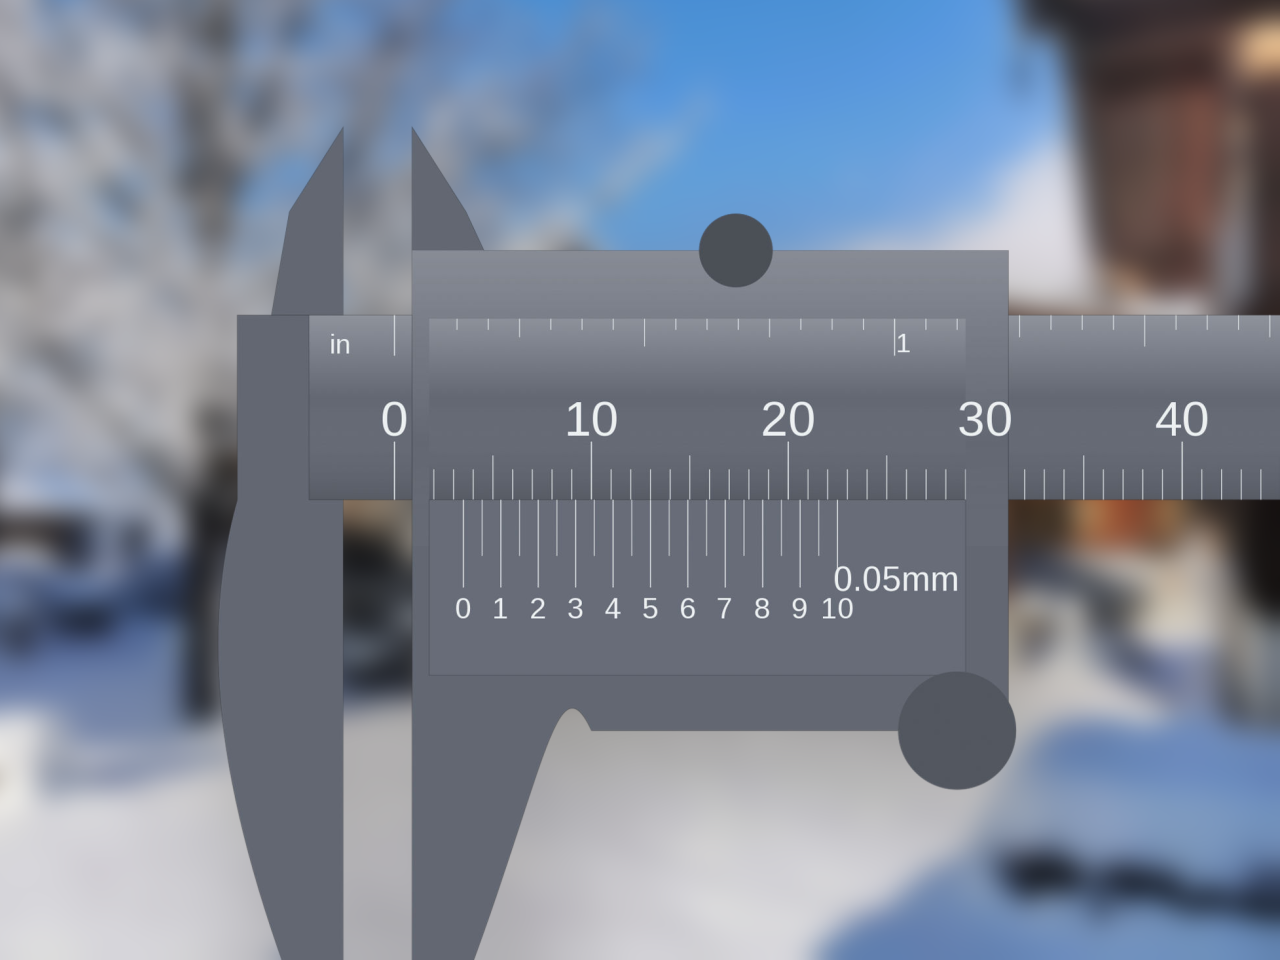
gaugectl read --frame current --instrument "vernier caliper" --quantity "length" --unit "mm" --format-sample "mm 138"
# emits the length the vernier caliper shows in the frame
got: mm 3.5
